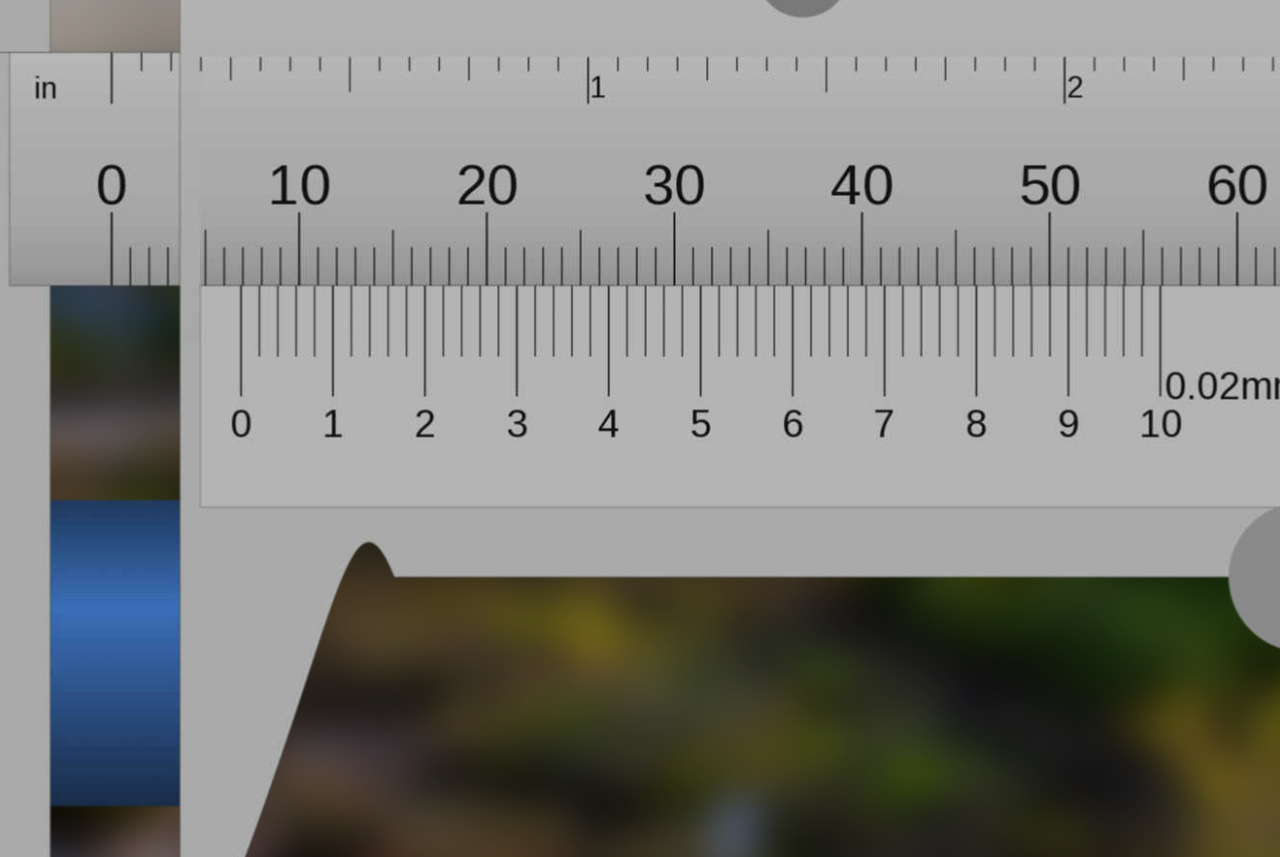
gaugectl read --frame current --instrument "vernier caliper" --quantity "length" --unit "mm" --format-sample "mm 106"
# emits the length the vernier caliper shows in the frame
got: mm 6.9
